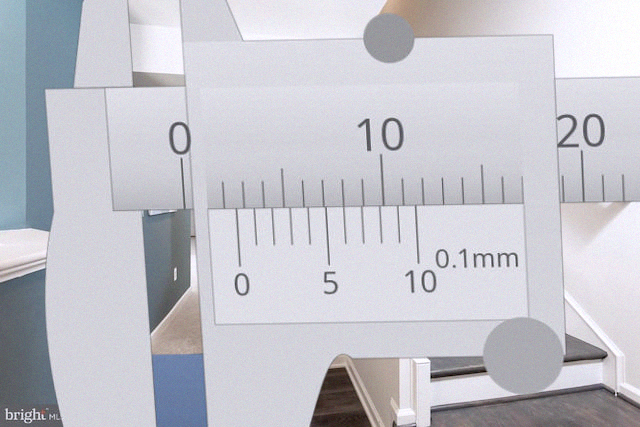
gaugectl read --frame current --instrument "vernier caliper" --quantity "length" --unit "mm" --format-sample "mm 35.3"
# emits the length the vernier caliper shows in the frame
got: mm 2.6
